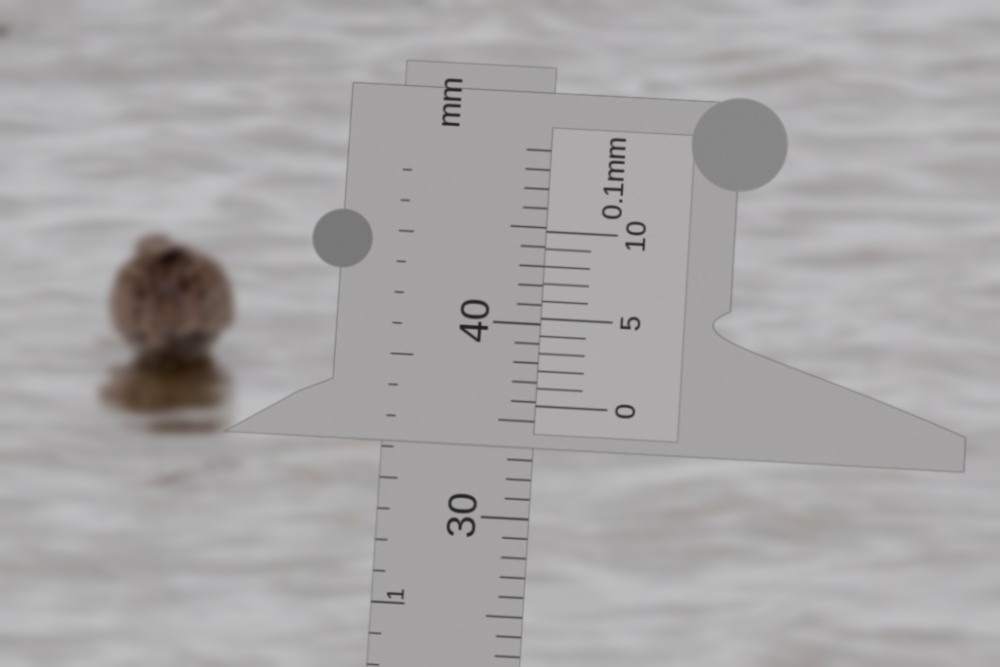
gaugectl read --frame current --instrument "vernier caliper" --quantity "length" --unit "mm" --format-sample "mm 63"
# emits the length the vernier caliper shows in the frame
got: mm 35.8
